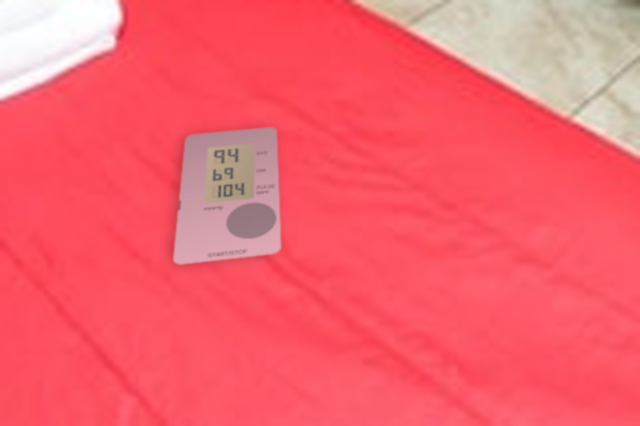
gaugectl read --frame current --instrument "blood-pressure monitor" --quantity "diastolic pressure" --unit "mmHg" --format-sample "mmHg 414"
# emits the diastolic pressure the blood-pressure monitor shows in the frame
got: mmHg 69
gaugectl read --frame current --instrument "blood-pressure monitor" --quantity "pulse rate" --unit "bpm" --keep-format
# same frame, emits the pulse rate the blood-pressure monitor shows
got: bpm 104
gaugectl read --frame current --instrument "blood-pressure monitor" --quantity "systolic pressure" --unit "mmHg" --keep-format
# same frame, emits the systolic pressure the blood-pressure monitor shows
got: mmHg 94
